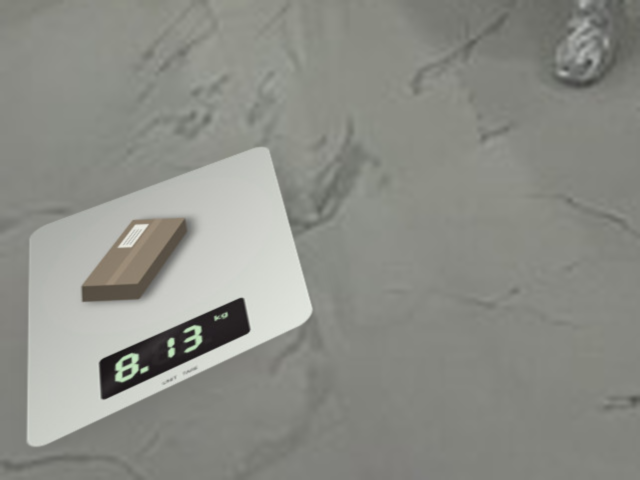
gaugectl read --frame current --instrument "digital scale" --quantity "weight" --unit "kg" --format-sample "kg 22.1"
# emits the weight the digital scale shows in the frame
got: kg 8.13
